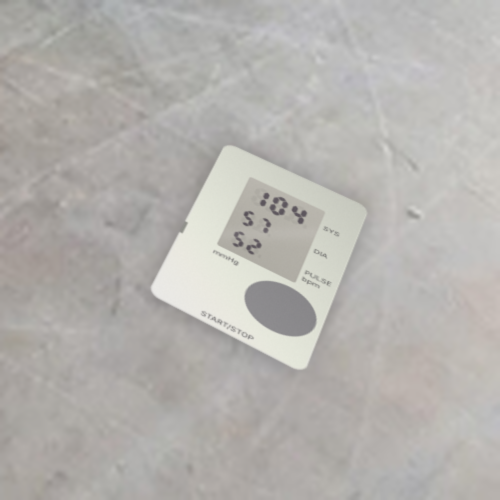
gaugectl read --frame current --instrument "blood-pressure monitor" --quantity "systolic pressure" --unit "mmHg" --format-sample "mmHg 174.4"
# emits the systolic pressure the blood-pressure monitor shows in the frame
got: mmHg 104
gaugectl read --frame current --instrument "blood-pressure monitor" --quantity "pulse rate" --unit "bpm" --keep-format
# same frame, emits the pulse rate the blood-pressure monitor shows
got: bpm 52
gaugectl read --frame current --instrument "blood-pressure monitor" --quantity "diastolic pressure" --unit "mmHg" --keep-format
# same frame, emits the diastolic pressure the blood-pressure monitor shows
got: mmHg 57
